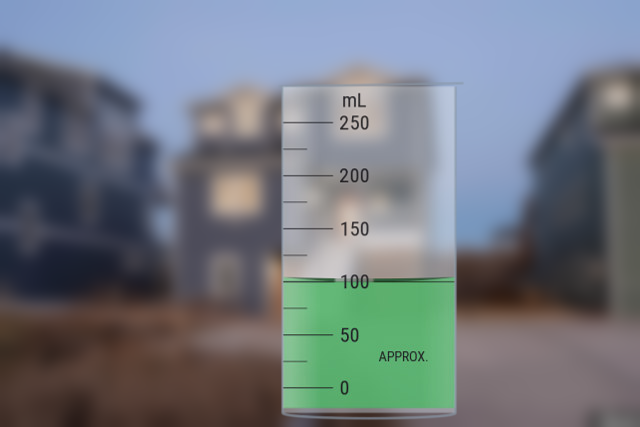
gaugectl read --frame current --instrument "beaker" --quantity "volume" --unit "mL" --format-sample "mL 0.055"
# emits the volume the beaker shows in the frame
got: mL 100
